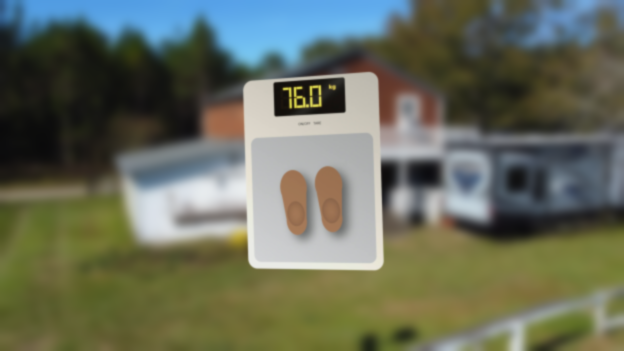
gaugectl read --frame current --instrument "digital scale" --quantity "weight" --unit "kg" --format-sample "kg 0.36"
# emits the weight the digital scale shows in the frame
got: kg 76.0
